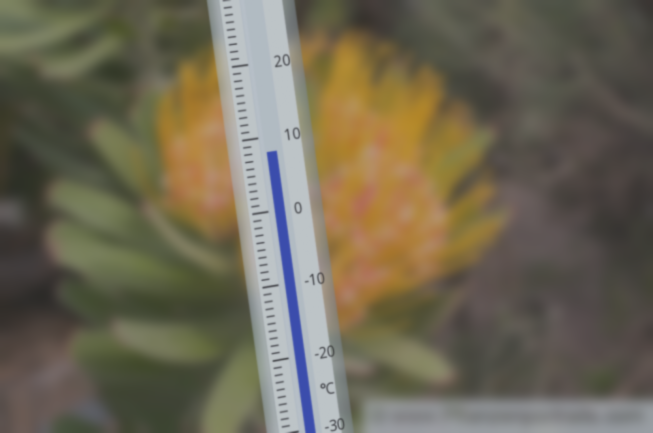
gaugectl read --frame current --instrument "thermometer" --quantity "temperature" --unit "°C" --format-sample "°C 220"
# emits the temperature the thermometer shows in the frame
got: °C 8
